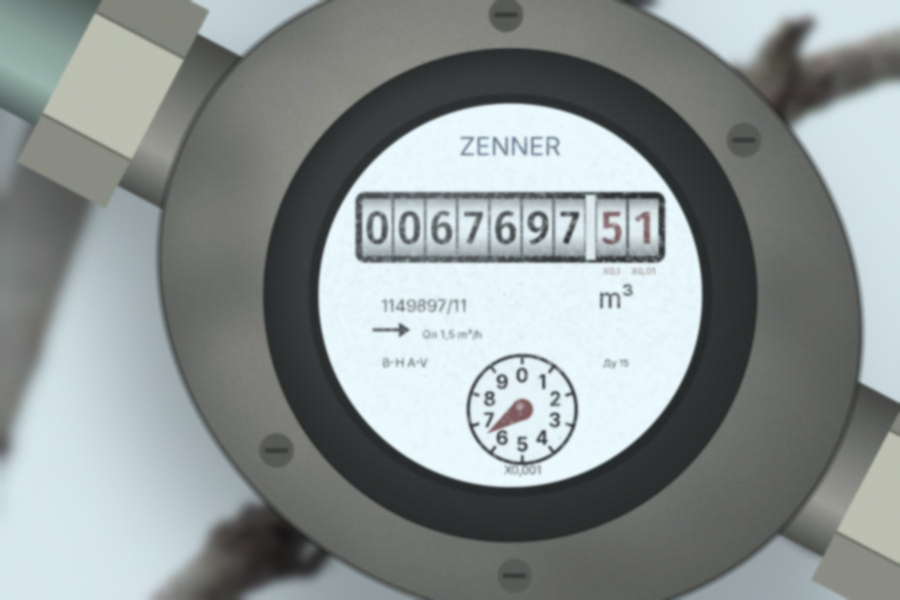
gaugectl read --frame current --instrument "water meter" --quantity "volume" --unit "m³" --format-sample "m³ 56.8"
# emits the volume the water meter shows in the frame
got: m³ 67697.516
